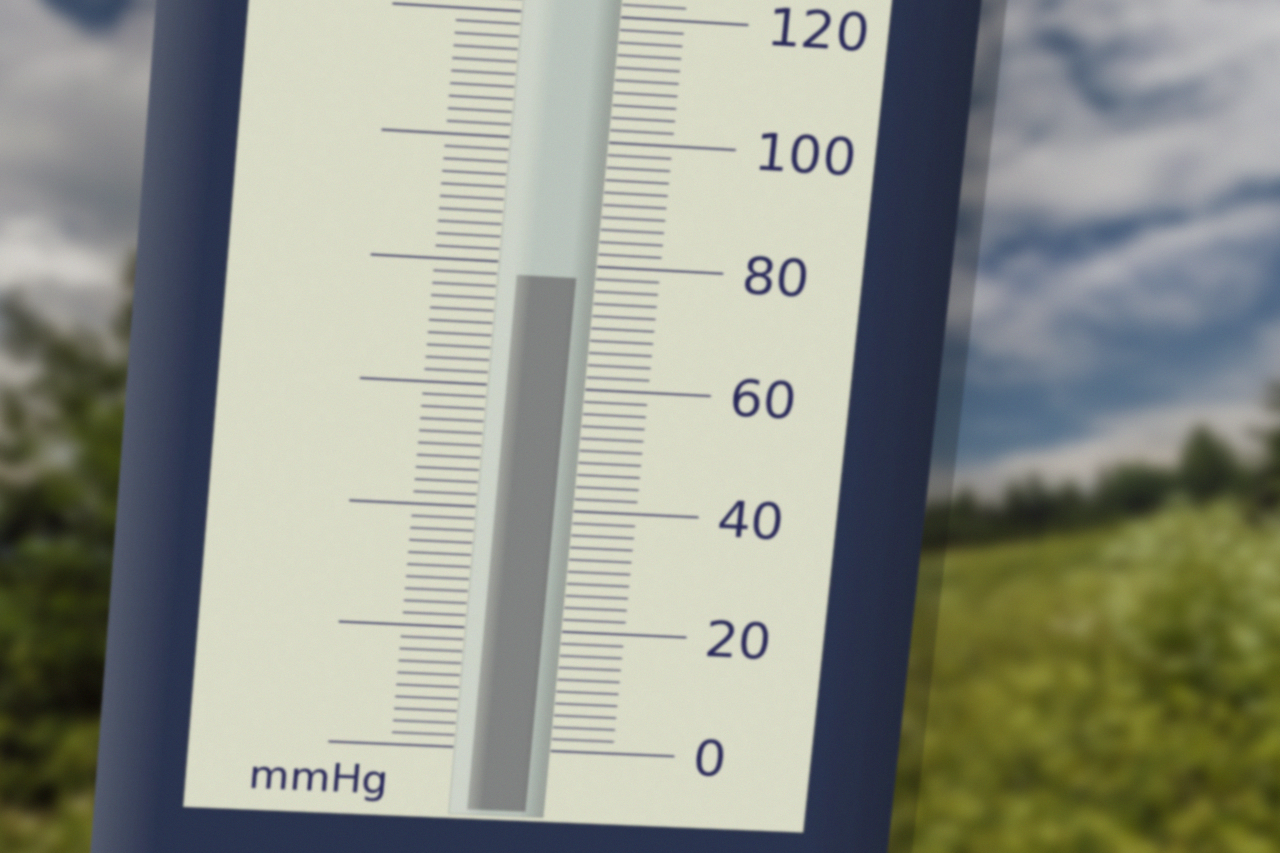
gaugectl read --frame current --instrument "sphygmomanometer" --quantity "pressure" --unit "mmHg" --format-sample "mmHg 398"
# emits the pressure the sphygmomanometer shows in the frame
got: mmHg 78
